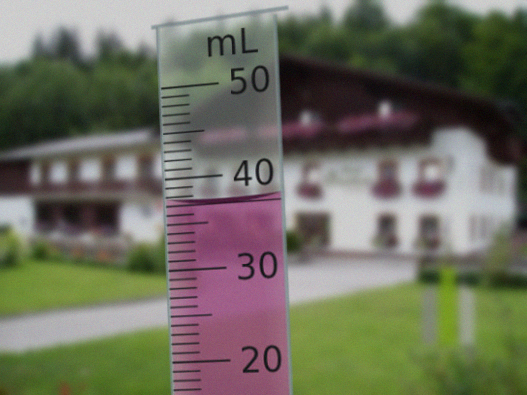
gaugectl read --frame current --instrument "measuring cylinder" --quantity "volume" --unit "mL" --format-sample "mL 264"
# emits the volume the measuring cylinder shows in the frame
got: mL 37
